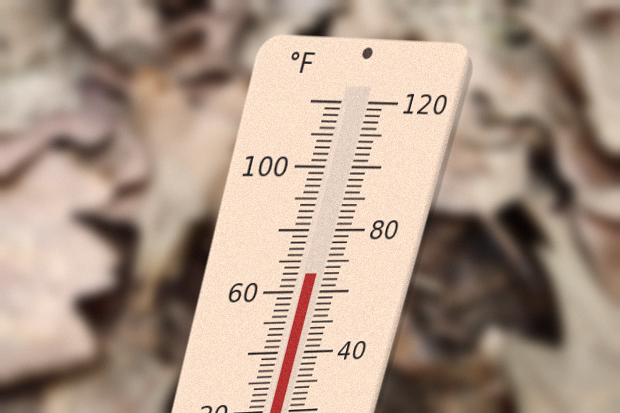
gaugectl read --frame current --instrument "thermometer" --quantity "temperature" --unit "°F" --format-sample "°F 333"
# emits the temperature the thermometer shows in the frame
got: °F 66
